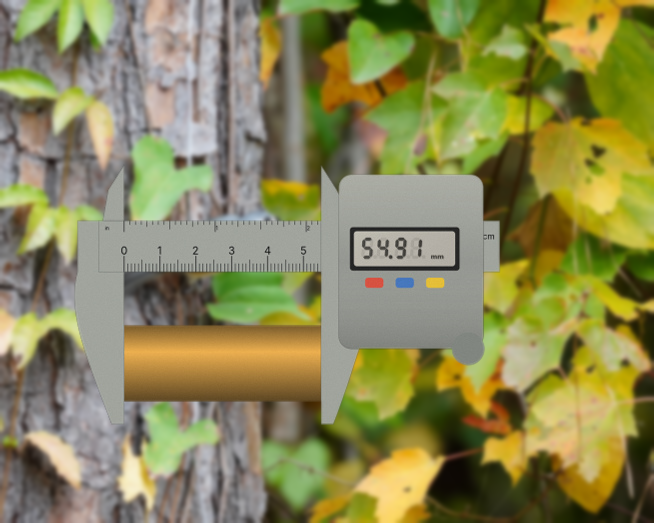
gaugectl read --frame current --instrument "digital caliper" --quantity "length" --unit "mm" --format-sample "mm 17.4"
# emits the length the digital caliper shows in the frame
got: mm 54.91
